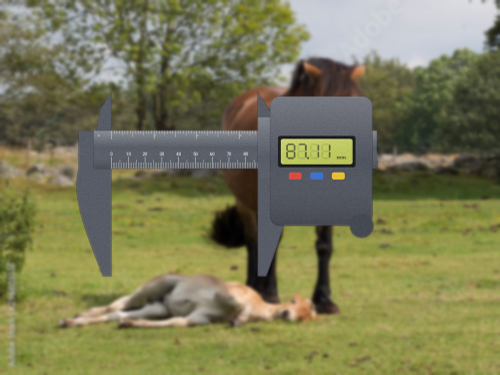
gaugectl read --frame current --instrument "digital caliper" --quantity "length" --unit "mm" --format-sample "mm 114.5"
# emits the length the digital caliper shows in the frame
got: mm 87.11
